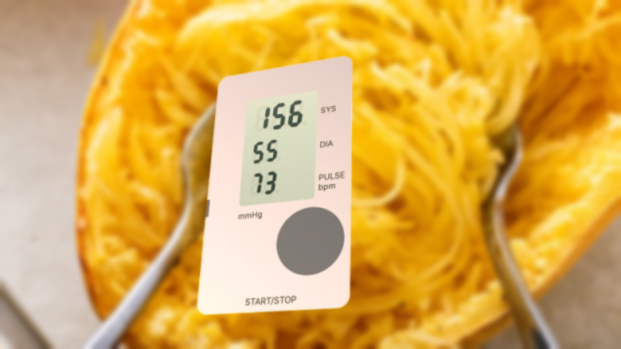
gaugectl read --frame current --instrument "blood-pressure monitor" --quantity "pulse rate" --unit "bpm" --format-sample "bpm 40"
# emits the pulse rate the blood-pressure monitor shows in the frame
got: bpm 73
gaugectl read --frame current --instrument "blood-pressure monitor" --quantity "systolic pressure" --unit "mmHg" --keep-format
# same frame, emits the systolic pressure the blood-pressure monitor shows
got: mmHg 156
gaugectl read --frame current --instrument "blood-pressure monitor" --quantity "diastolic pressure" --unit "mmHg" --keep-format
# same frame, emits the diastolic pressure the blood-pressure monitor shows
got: mmHg 55
